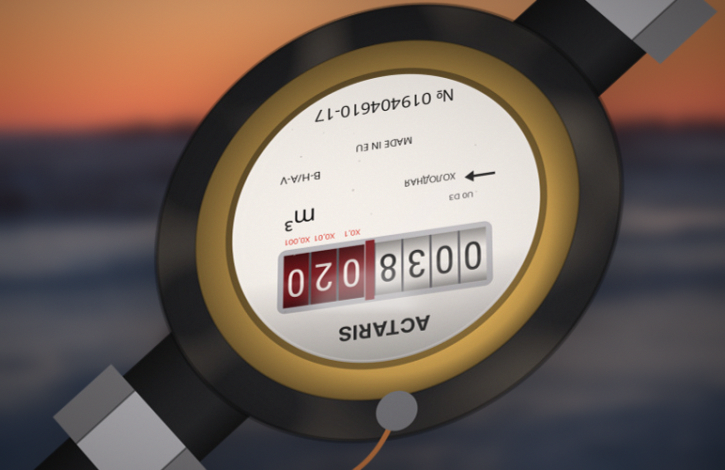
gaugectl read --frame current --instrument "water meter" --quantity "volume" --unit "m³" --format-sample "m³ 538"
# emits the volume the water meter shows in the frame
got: m³ 38.020
